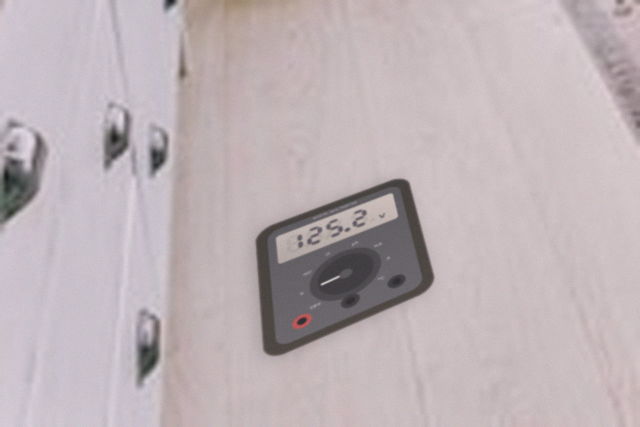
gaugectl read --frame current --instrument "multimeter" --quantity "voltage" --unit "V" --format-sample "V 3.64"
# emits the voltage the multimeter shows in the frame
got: V 125.2
